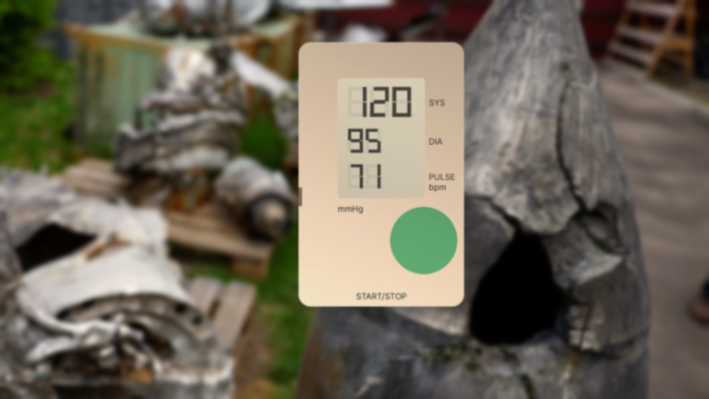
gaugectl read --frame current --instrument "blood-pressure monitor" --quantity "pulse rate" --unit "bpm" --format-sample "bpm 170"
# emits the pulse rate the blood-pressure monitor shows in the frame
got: bpm 71
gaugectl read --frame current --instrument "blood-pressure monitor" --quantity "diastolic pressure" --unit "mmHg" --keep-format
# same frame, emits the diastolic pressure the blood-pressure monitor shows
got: mmHg 95
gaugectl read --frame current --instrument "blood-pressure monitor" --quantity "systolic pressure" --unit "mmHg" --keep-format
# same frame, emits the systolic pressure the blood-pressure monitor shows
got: mmHg 120
